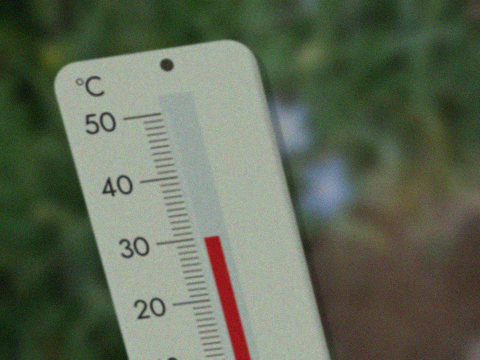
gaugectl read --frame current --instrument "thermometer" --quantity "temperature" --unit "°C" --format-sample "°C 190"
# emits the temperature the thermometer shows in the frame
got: °C 30
